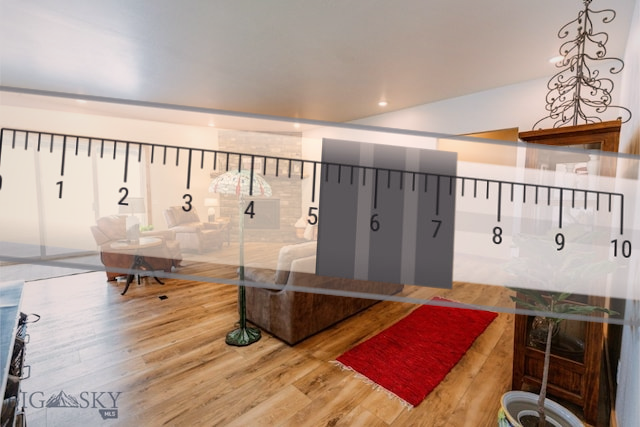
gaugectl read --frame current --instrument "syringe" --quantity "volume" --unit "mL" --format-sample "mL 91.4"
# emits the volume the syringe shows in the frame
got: mL 5.1
